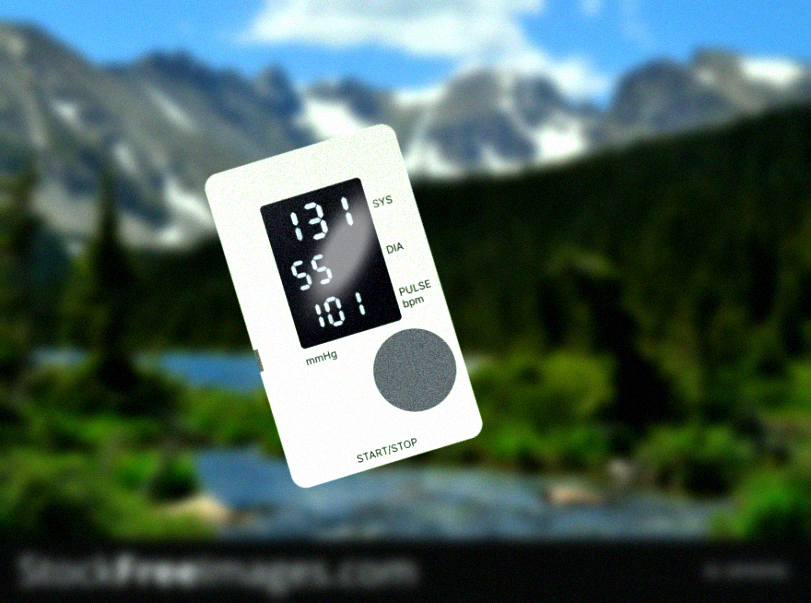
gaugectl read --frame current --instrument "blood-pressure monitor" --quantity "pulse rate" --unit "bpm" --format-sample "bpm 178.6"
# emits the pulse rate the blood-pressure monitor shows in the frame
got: bpm 101
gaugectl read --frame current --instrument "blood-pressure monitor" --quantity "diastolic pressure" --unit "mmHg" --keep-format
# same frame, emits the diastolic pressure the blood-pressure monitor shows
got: mmHg 55
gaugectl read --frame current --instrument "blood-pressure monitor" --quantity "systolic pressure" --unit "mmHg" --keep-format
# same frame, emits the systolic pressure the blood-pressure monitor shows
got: mmHg 131
